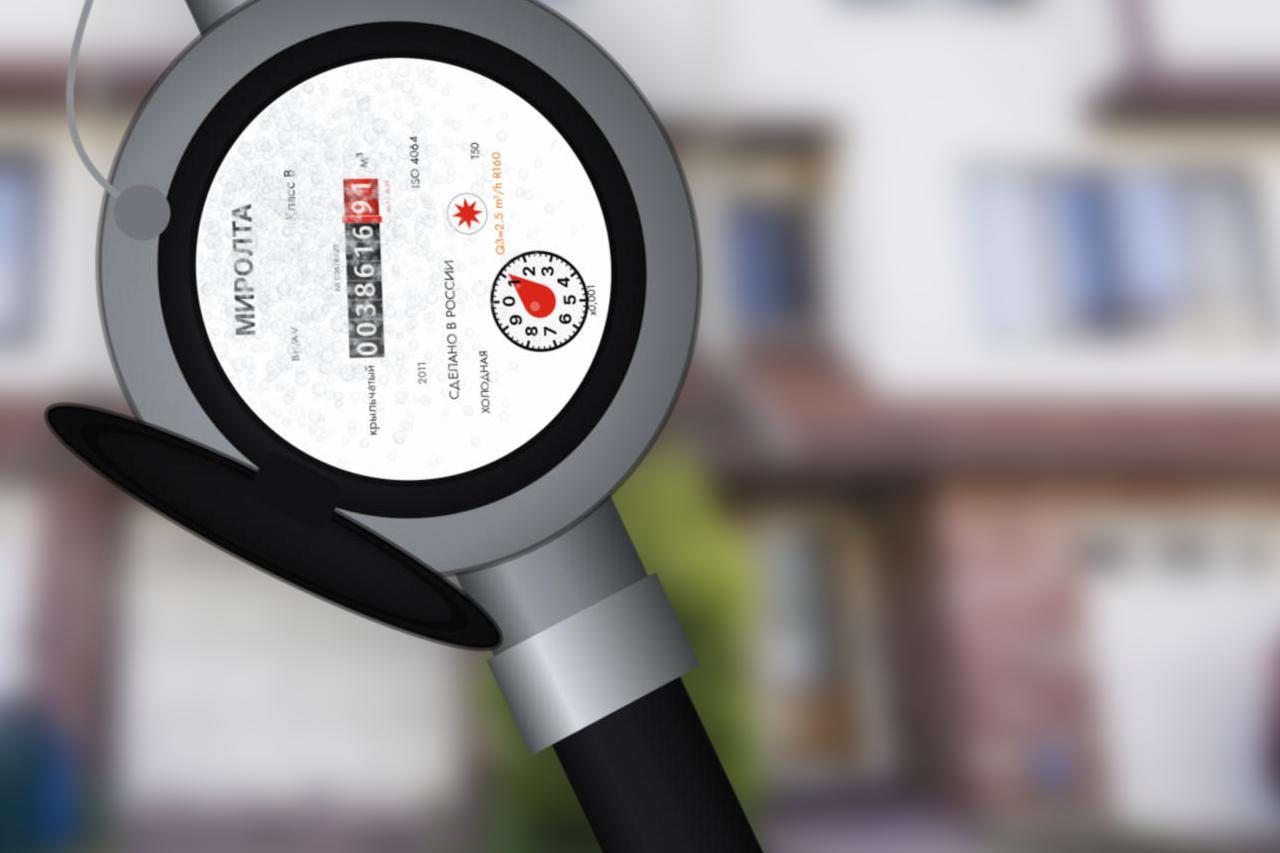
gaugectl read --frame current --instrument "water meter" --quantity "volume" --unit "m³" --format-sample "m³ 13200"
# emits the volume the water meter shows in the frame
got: m³ 38616.911
